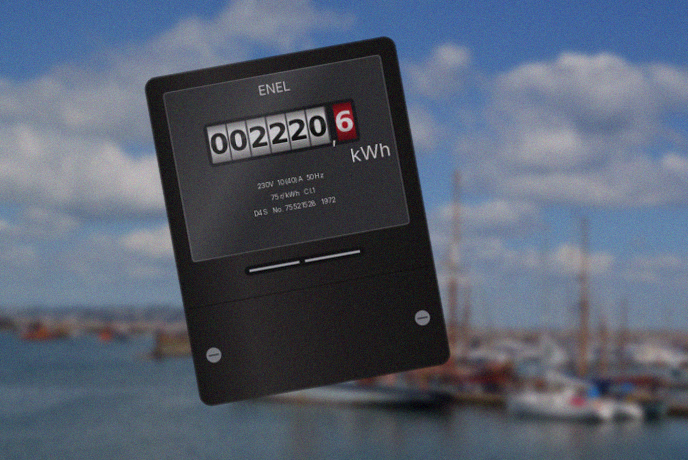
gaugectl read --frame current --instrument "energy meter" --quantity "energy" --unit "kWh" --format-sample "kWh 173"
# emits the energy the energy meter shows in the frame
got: kWh 2220.6
